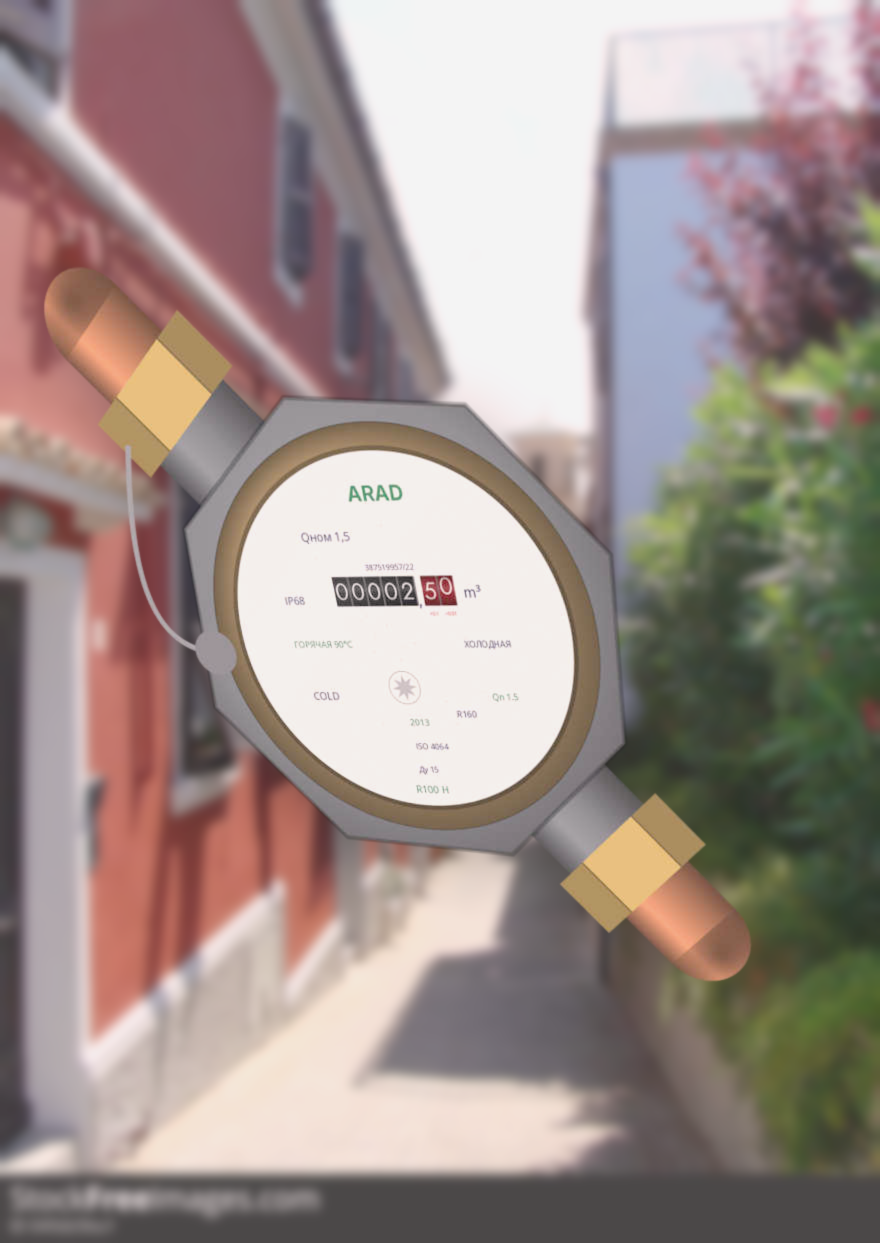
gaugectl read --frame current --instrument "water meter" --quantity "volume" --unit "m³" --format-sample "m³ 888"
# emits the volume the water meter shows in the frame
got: m³ 2.50
